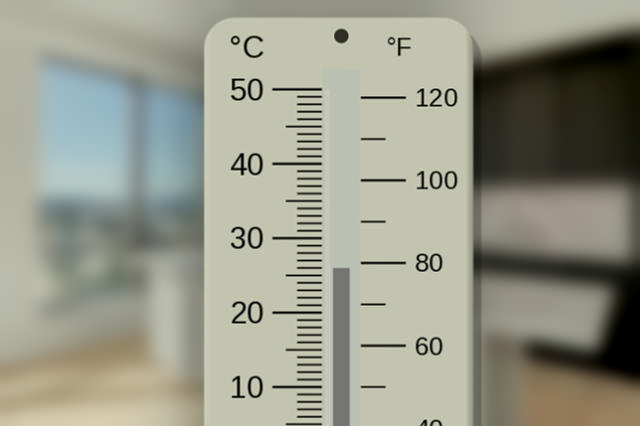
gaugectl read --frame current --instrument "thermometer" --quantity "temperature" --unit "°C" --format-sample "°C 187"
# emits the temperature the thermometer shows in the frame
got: °C 26
